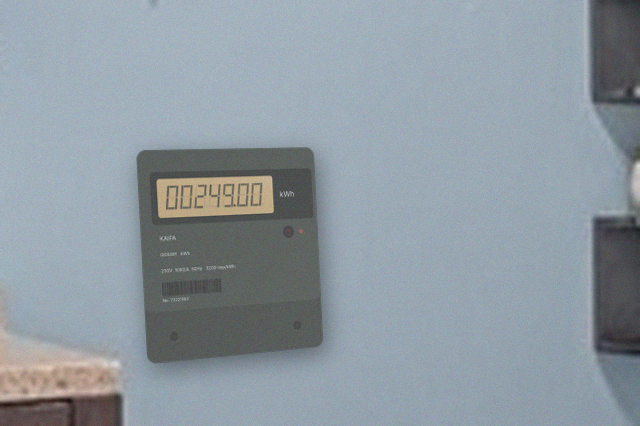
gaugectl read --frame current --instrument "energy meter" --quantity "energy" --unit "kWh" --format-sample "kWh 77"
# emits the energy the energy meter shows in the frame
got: kWh 249.00
